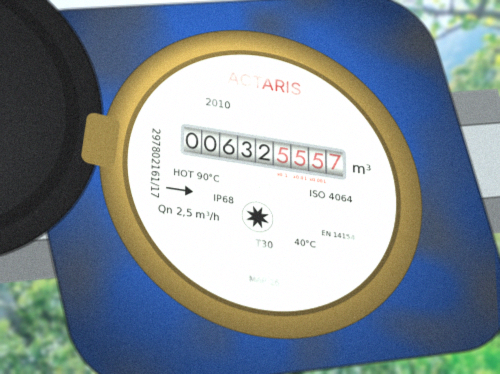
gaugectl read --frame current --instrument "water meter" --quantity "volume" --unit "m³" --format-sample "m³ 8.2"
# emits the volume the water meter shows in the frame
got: m³ 632.5557
